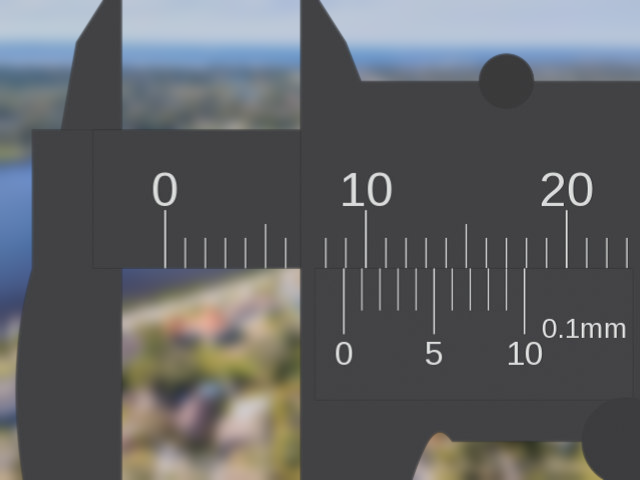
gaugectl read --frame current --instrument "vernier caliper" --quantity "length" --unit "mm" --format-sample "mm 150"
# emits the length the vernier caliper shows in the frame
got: mm 8.9
